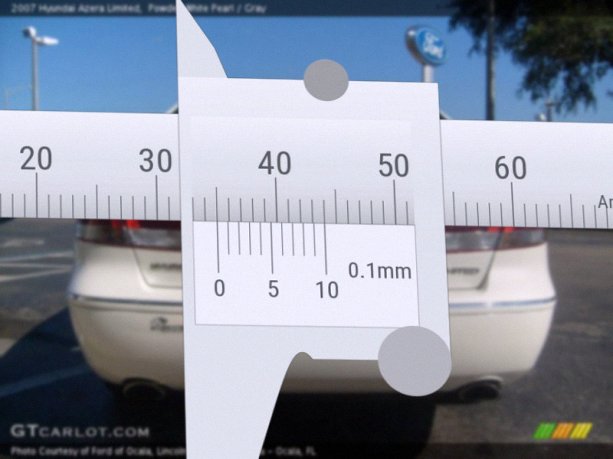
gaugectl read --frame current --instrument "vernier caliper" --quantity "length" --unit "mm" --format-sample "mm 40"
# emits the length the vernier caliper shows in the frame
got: mm 35.0
